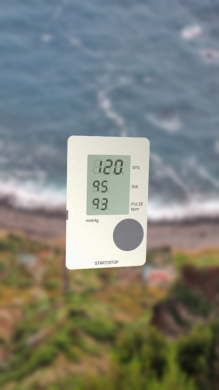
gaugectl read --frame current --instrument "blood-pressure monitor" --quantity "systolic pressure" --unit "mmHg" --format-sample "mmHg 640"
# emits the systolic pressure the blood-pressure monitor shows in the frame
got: mmHg 120
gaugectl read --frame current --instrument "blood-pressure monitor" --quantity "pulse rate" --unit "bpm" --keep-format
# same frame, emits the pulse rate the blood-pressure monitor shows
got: bpm 93
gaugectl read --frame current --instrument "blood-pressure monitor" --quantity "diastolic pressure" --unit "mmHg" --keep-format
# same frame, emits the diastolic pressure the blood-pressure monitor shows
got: mmHg 95
